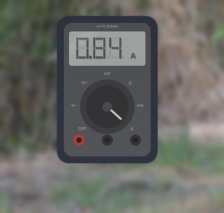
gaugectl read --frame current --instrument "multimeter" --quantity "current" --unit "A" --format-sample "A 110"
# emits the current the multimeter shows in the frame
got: A 0.84
